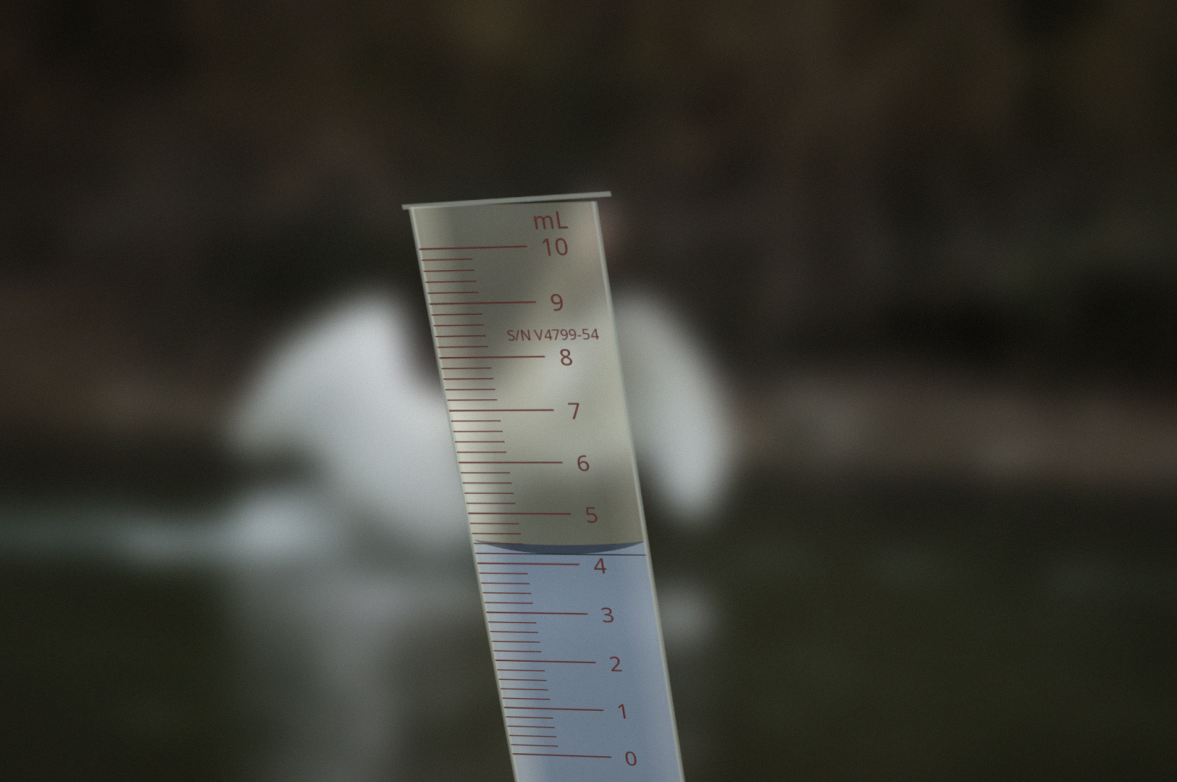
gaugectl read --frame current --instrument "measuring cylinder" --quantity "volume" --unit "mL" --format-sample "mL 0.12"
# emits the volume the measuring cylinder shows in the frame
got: mL 4.2
